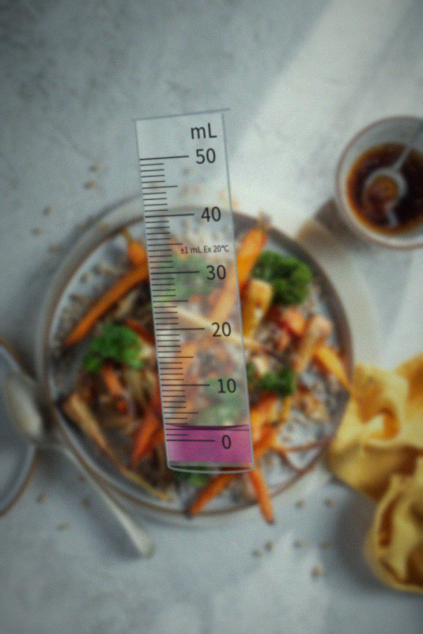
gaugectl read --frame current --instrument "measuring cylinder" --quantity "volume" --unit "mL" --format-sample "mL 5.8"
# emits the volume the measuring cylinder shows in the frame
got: mL 2
